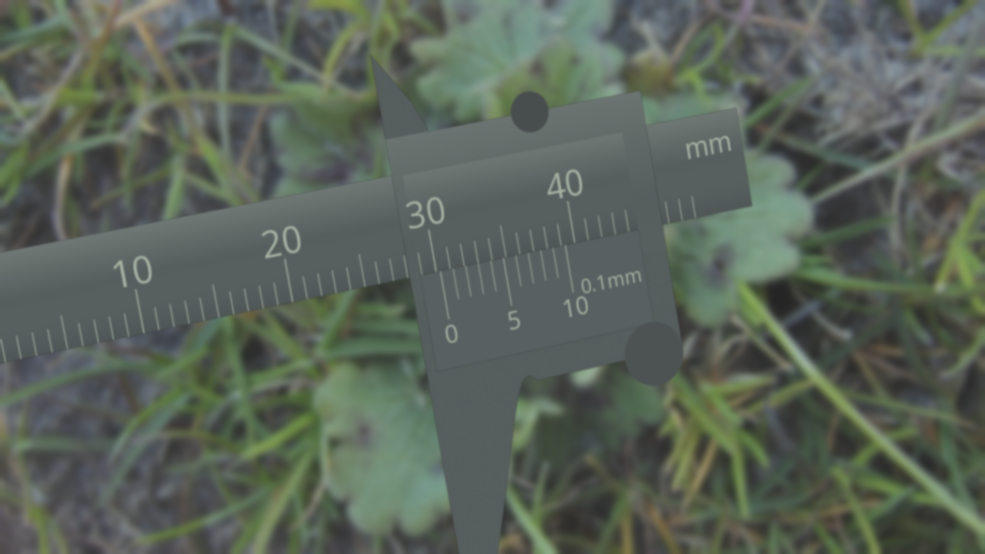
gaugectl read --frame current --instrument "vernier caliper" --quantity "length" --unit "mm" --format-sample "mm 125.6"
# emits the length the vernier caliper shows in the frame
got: mm 30.3
